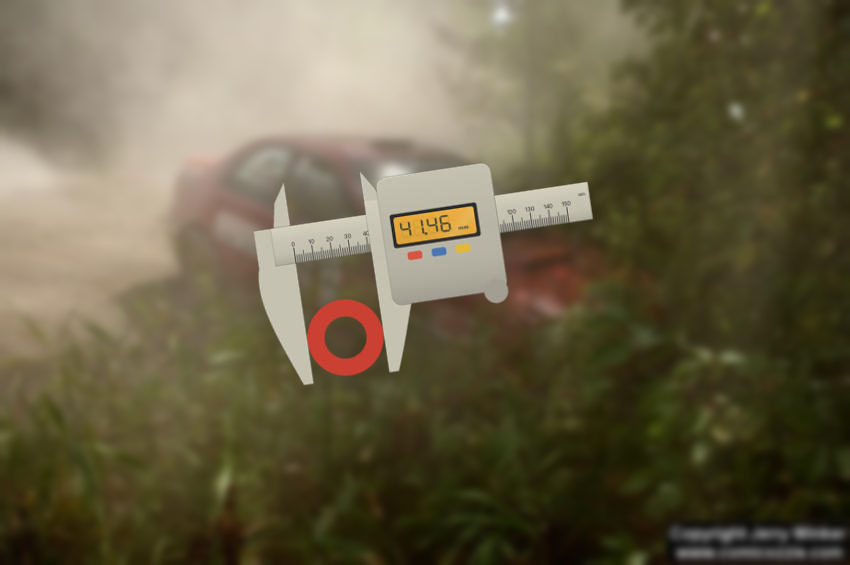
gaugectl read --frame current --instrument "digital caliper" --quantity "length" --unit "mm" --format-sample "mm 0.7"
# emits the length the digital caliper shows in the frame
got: mm 41.46
